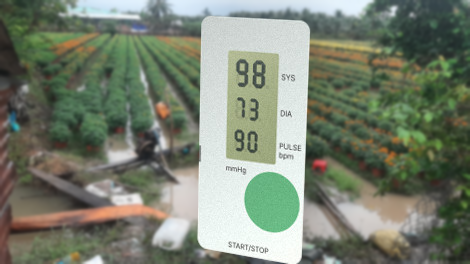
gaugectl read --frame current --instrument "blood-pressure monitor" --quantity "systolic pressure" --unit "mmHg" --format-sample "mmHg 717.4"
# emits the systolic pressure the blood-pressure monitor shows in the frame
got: mmHg 98
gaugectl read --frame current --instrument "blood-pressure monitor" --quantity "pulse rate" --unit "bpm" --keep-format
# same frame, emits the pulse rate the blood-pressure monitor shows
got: bpm 90
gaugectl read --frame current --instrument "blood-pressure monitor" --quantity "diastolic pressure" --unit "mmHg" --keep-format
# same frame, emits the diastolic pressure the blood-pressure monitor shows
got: mmHg 73
